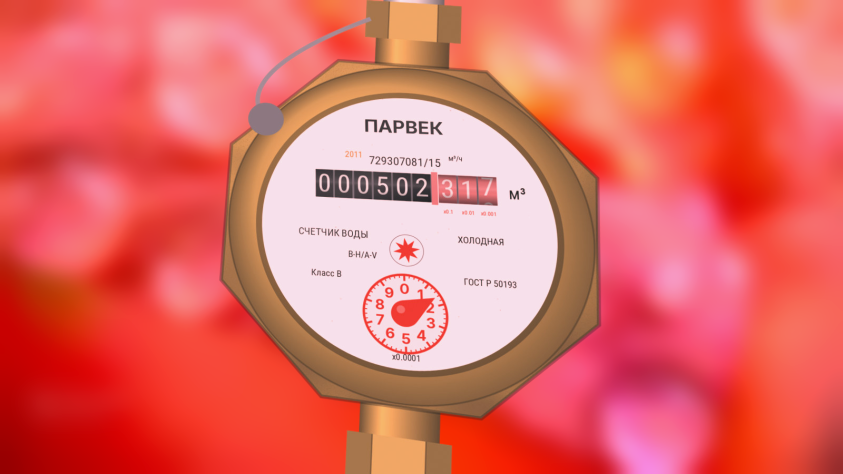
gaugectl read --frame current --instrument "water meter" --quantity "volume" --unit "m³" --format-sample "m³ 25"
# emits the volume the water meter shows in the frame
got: m³ 502.3171
